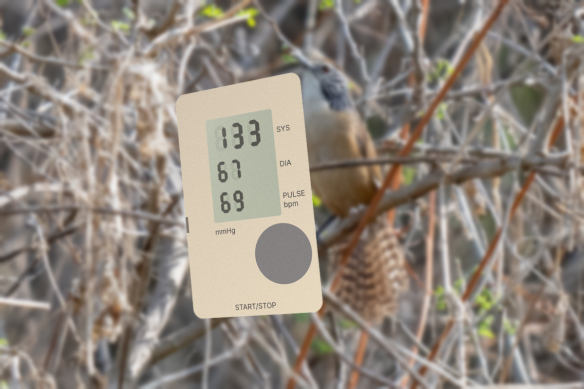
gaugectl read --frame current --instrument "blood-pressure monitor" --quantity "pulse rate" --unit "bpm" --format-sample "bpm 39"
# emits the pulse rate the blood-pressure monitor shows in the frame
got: bpm 69
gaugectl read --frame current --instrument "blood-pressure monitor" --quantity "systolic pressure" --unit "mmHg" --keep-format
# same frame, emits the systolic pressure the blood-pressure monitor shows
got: mmHg 133
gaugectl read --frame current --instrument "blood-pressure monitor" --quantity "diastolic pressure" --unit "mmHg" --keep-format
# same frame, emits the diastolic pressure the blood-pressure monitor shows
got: mmHg 67
